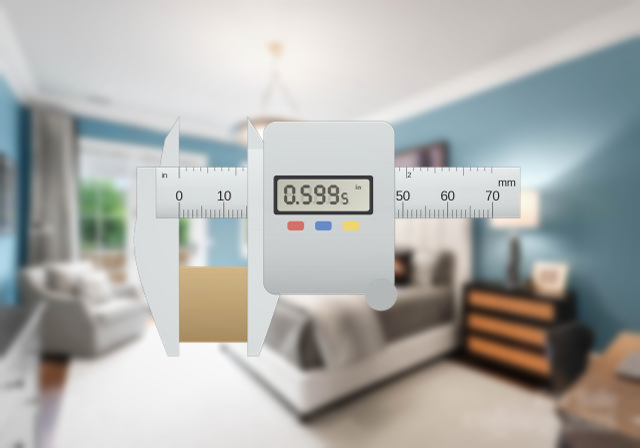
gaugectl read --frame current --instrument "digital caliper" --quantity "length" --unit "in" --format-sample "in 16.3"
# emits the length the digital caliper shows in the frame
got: in 0.5995
